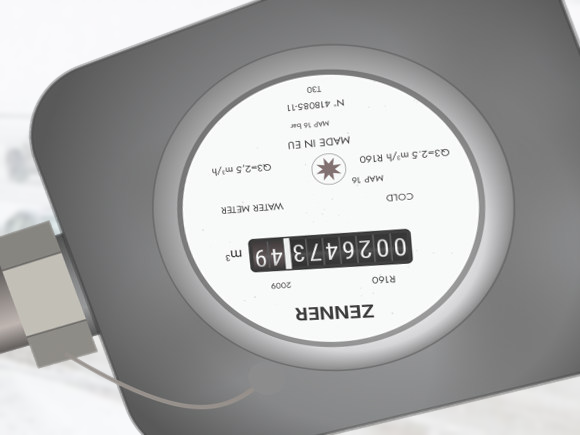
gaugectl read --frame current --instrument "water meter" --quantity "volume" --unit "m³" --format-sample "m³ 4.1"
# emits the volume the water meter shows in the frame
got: m³ 26473.49
